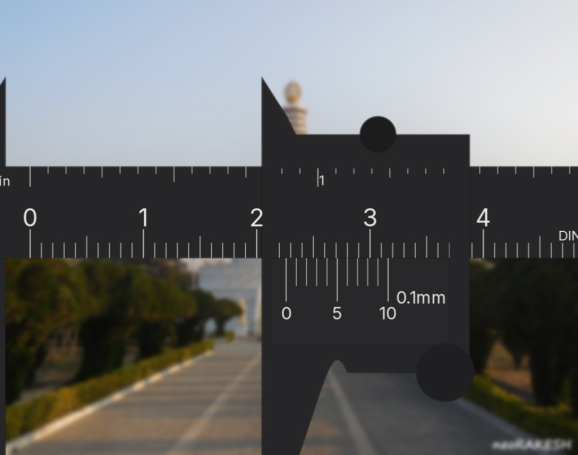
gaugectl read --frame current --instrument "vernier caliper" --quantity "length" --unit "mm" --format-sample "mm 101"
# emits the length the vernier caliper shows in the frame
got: mm 22.6
